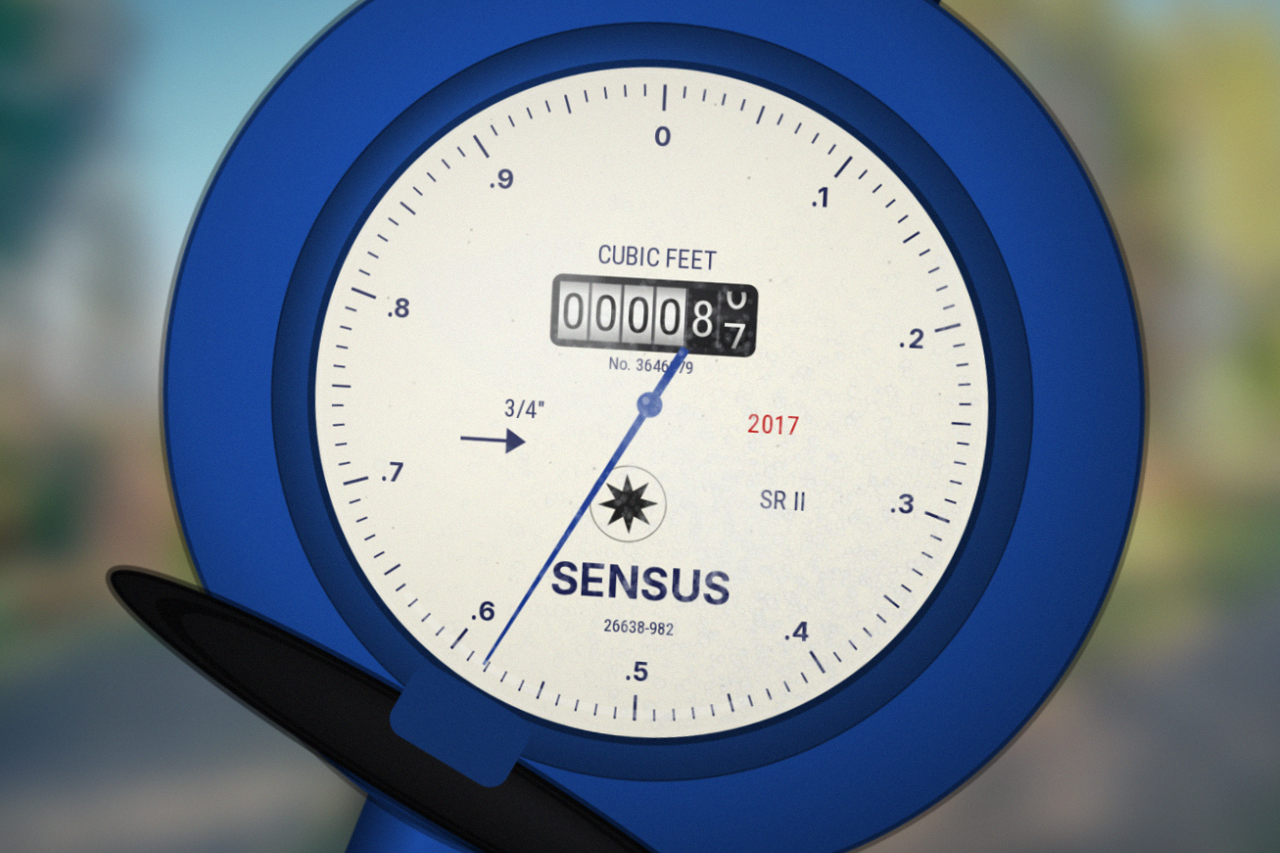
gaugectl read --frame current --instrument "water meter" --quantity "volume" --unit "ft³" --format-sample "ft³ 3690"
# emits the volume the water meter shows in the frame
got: ft³ 86.58
